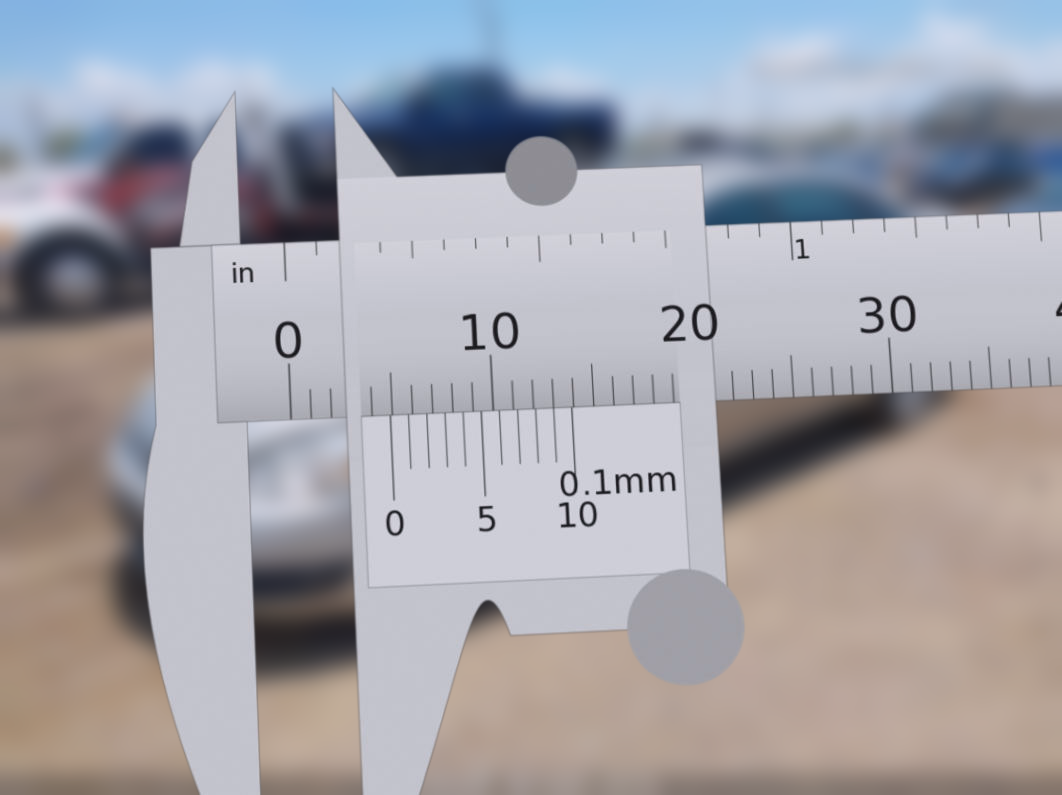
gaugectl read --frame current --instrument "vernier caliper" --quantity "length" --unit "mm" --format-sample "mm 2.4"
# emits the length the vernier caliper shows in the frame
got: mm 4.9
